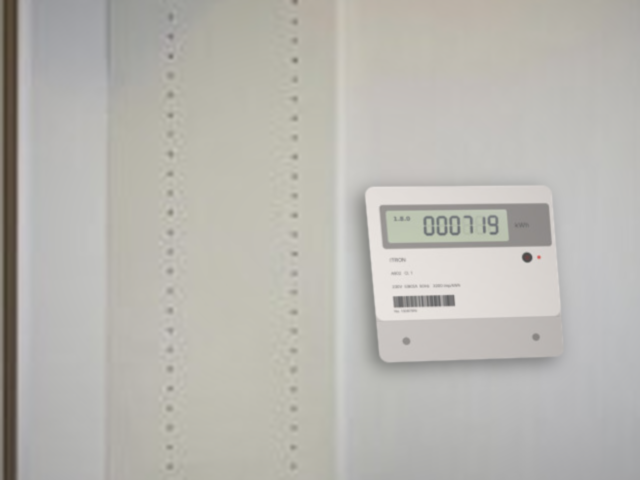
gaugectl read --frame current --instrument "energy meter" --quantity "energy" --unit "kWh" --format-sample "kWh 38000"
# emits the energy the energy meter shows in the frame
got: kWh 719
